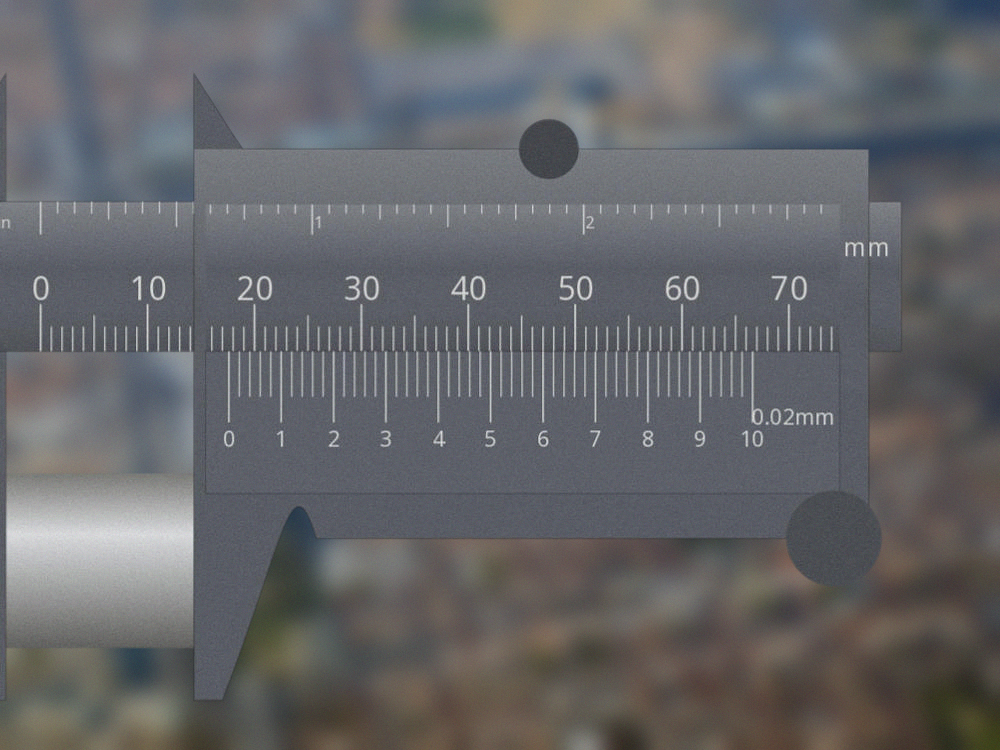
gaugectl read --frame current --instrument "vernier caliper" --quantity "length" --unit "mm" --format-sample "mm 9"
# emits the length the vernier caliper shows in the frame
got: mm 17.6
